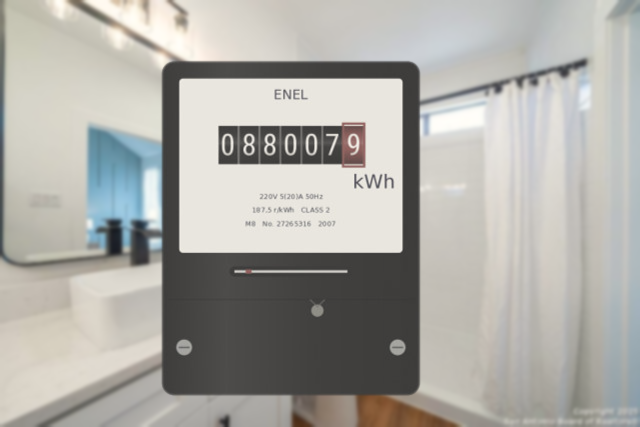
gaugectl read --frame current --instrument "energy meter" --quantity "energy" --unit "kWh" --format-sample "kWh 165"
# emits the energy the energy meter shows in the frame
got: kWh 88007.9
